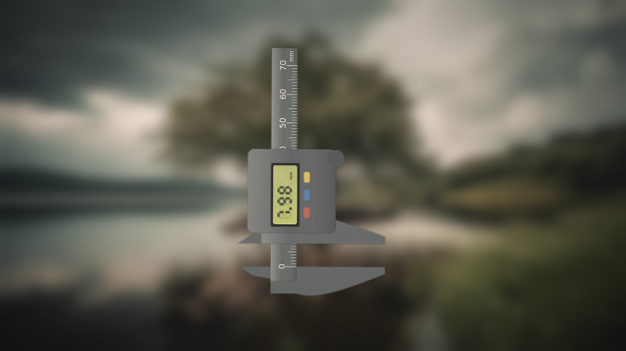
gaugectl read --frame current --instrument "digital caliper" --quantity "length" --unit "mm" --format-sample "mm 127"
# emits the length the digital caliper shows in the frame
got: mm 7.98
